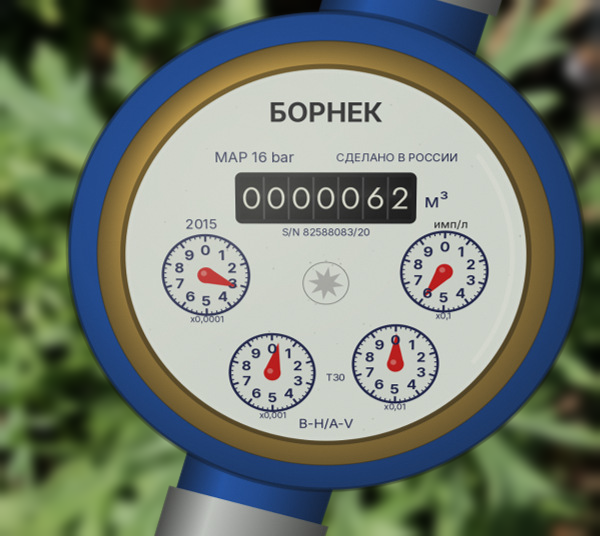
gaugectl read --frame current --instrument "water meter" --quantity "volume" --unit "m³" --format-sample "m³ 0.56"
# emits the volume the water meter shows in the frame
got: m³ 62.6003
